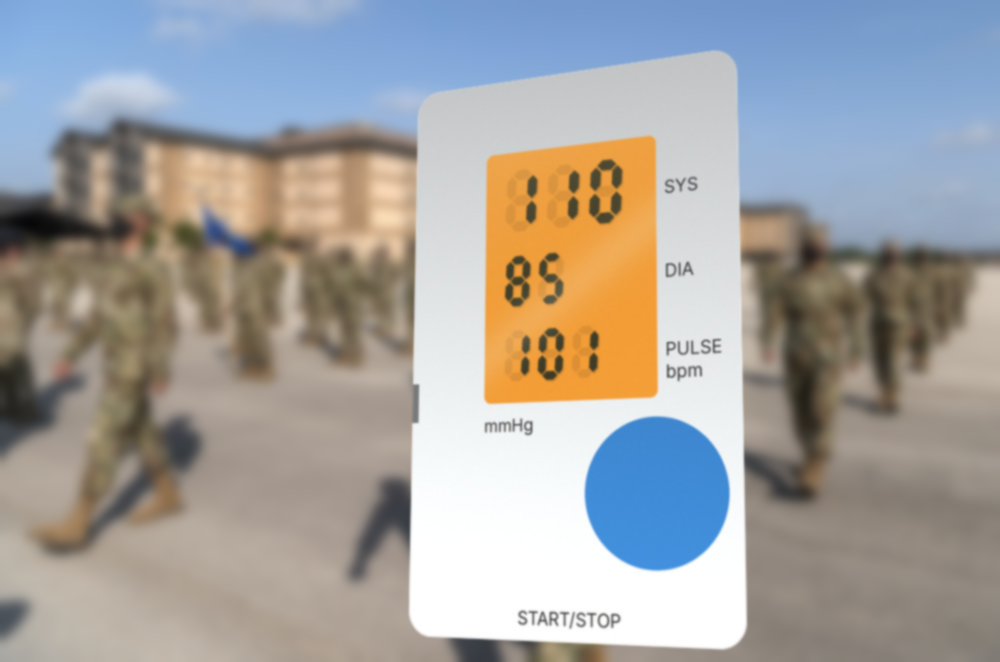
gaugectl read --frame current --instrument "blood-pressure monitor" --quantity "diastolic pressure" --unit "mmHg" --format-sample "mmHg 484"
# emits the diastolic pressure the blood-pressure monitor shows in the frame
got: mmHg 85
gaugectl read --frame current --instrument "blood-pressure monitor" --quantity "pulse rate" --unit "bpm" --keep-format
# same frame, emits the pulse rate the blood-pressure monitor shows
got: bpm 101
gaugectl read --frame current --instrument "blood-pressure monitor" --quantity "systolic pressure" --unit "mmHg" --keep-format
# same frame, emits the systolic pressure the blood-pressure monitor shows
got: mmHg 110
